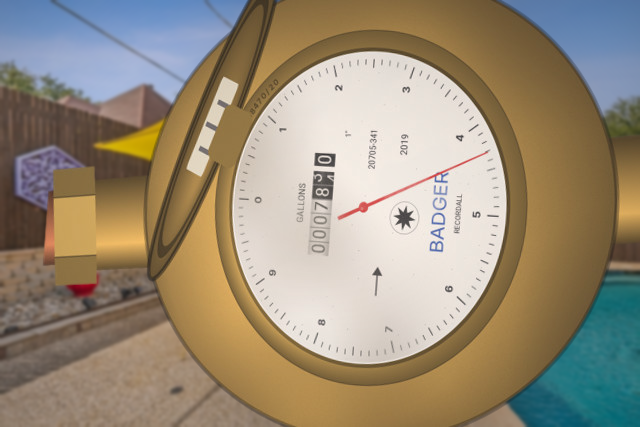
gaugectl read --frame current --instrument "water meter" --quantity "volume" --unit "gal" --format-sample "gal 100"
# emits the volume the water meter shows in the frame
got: gal 7834.3
